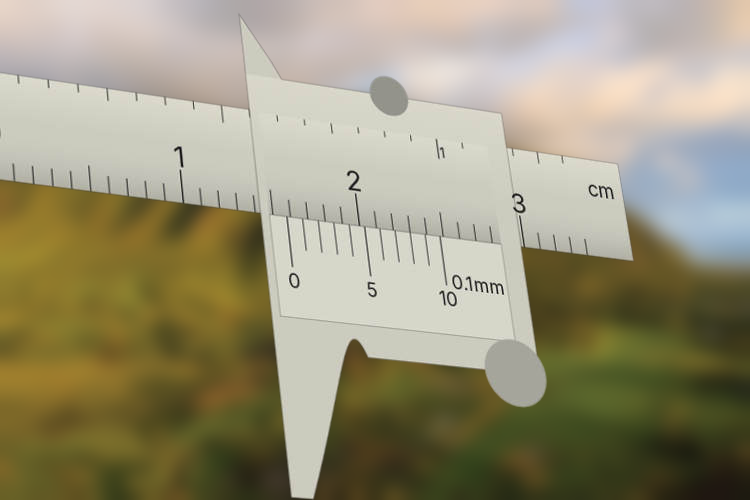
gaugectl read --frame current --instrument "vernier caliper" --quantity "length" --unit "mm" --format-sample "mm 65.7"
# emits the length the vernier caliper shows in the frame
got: mm 15.8
